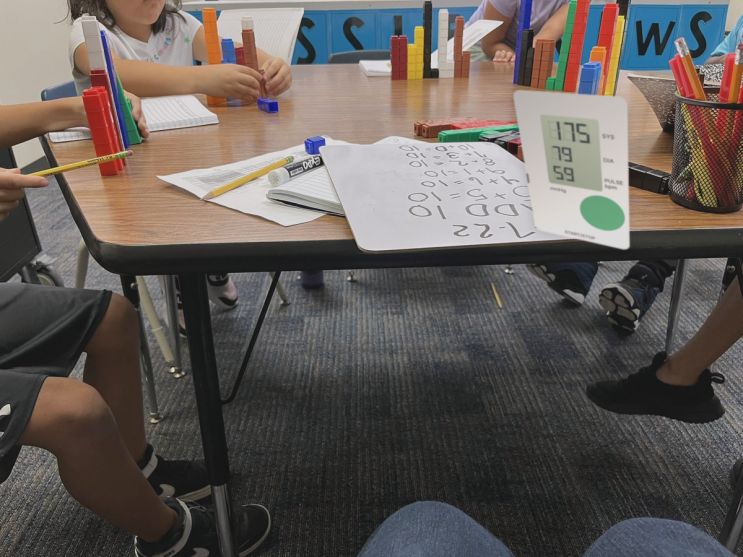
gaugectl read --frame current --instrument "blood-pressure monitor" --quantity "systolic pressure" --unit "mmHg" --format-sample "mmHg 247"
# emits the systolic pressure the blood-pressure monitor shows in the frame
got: mmHg 175
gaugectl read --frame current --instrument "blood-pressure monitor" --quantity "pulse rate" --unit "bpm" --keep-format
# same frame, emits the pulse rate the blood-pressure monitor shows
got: bpm 59
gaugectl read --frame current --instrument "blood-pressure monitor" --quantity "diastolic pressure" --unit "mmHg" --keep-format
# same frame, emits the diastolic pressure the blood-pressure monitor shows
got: mmHg 79
